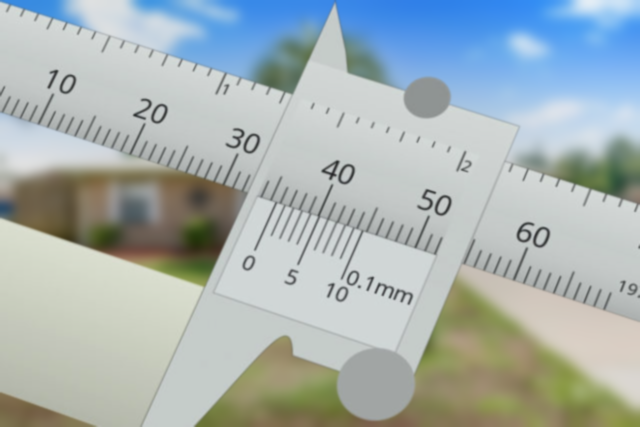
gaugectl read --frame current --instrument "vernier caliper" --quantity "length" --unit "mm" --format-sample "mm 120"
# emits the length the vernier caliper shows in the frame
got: mm 35.6
